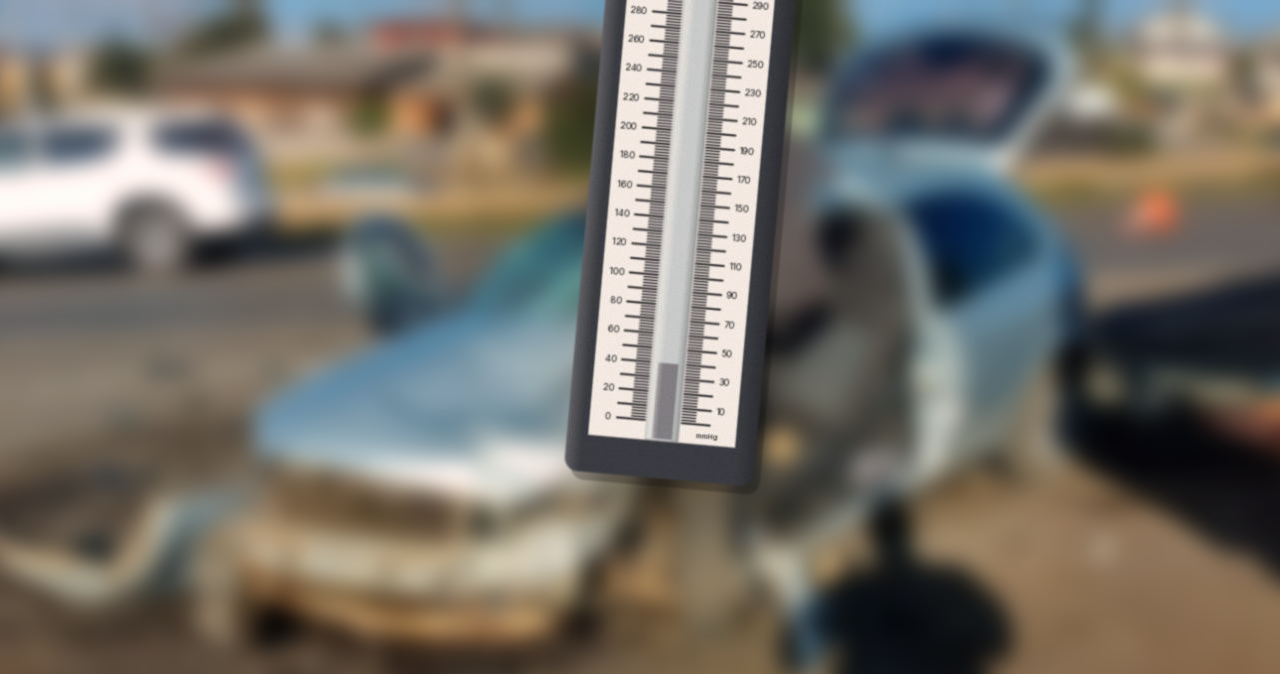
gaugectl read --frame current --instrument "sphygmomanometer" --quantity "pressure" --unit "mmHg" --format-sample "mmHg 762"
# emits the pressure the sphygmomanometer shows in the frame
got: mmHg 40
